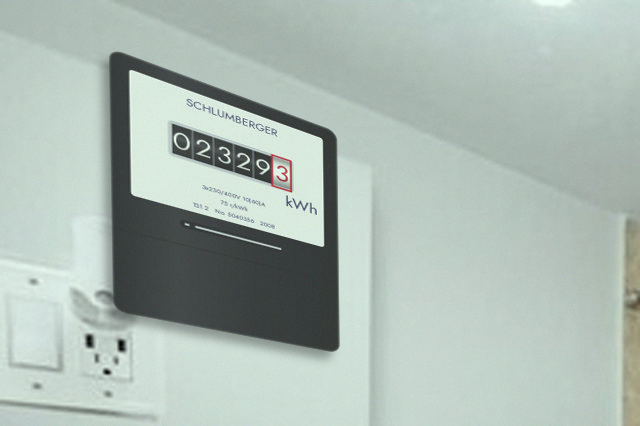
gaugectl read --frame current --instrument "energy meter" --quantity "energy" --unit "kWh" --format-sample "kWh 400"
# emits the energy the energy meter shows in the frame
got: kWh 2329.3
